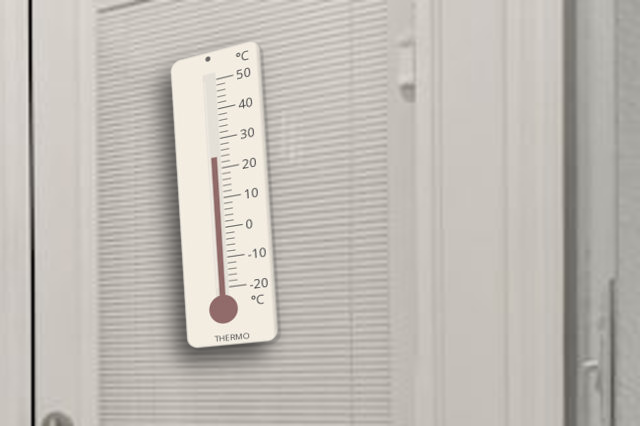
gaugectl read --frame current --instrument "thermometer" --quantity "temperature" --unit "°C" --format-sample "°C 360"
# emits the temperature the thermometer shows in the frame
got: °C 24
